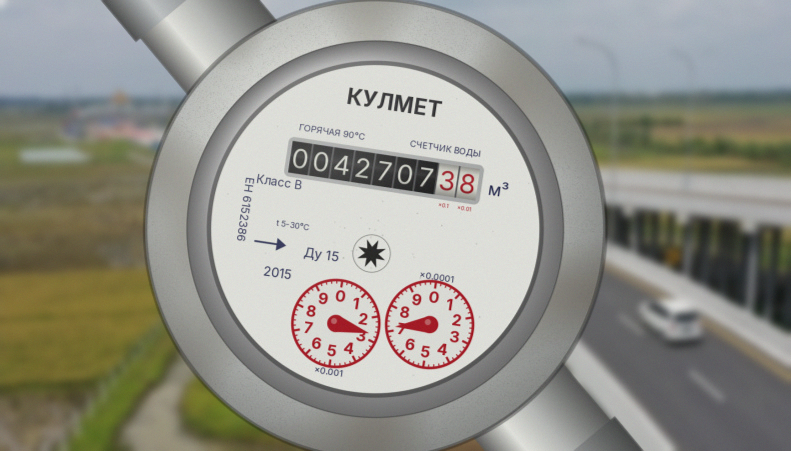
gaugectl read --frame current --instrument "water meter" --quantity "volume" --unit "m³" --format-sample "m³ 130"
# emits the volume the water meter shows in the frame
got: m³ 42707.3827
